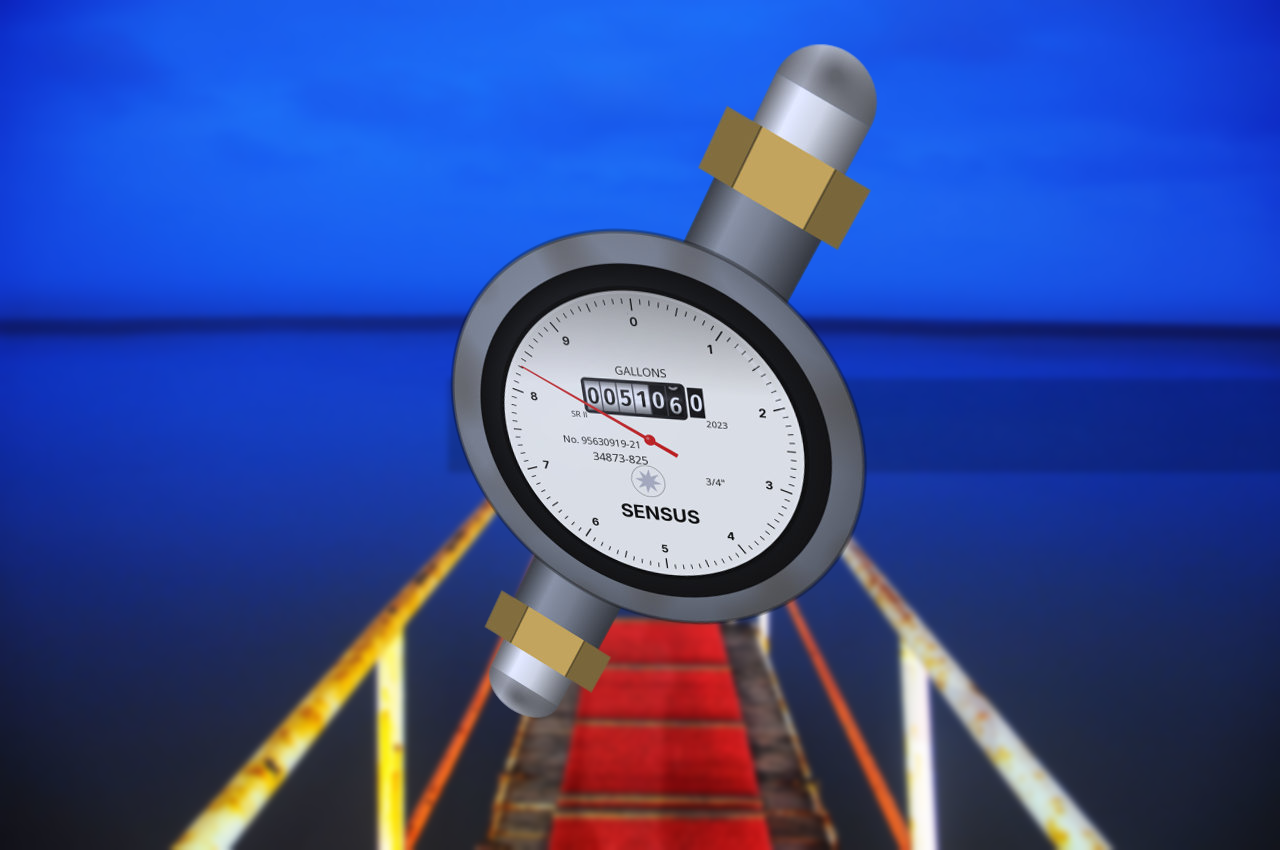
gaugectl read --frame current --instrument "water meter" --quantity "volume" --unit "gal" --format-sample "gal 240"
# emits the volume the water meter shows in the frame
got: gal 51058.3
